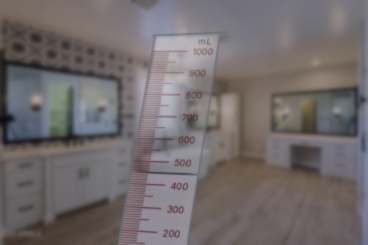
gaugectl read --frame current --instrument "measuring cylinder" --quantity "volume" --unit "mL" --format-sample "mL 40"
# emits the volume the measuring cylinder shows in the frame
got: mL 450
